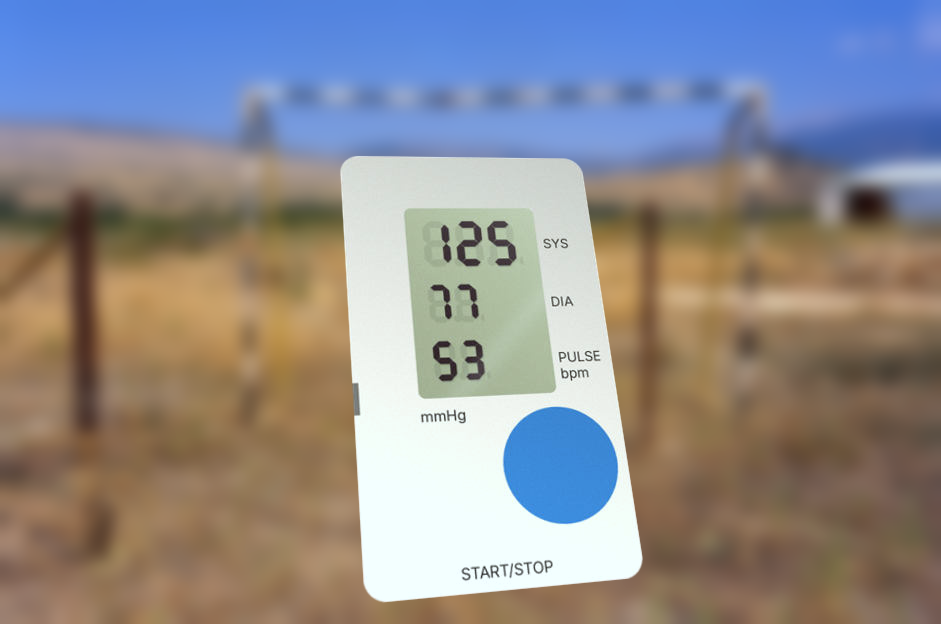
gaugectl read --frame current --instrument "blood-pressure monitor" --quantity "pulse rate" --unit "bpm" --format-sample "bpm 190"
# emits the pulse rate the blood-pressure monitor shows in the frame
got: bpm 53
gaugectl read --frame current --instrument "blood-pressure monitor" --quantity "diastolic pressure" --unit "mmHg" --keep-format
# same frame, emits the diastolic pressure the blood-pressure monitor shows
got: mmHg 77
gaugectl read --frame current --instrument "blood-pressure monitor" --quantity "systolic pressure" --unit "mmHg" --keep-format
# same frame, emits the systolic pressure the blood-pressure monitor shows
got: mmHg 125
